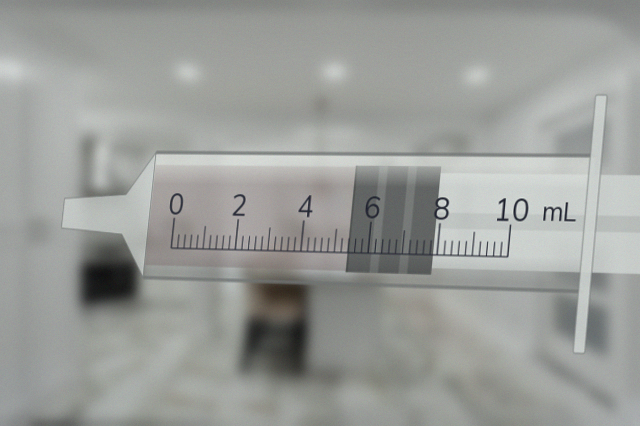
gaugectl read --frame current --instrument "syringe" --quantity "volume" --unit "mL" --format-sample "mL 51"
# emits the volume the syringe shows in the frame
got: mL 5.4
